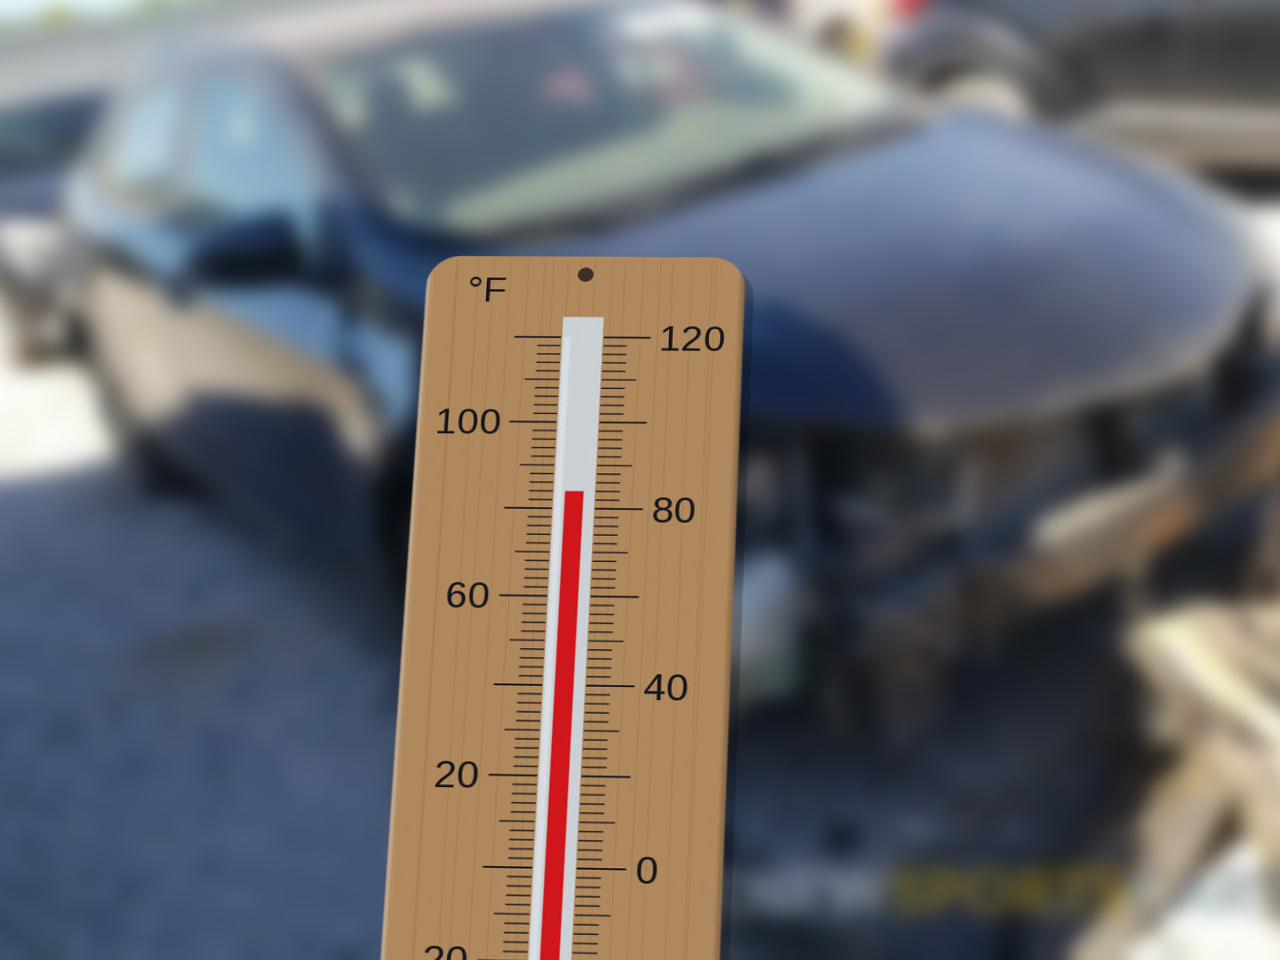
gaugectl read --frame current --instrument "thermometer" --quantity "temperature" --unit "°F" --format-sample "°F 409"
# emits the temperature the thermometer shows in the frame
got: °F 84
